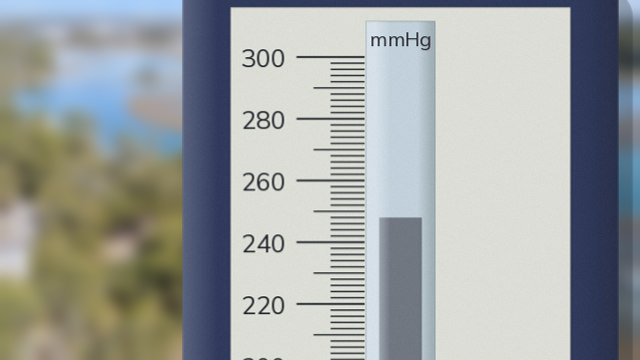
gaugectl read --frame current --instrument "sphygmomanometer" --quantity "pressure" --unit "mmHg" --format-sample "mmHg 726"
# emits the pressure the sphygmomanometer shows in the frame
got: mmHg 248
